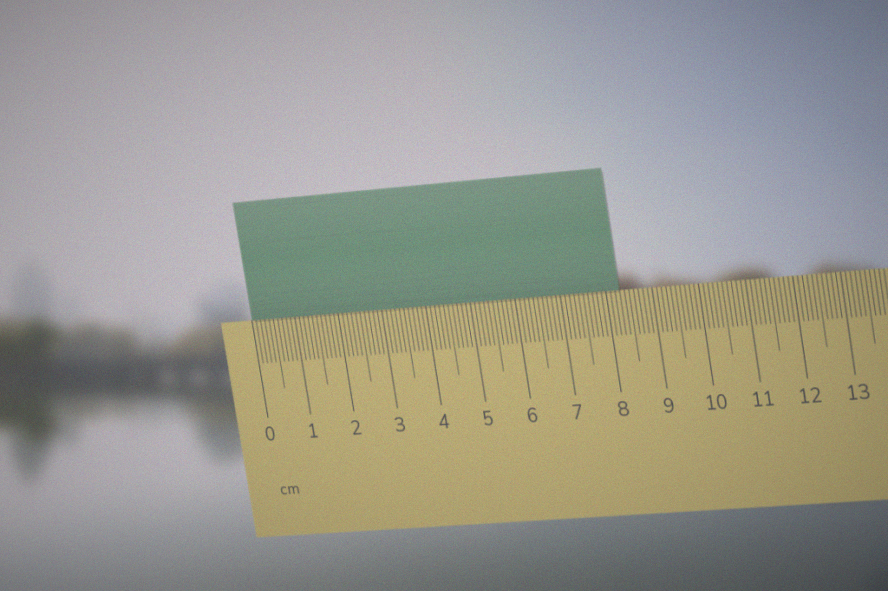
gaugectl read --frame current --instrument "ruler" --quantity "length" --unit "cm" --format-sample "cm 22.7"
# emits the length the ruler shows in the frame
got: cm 8.3
